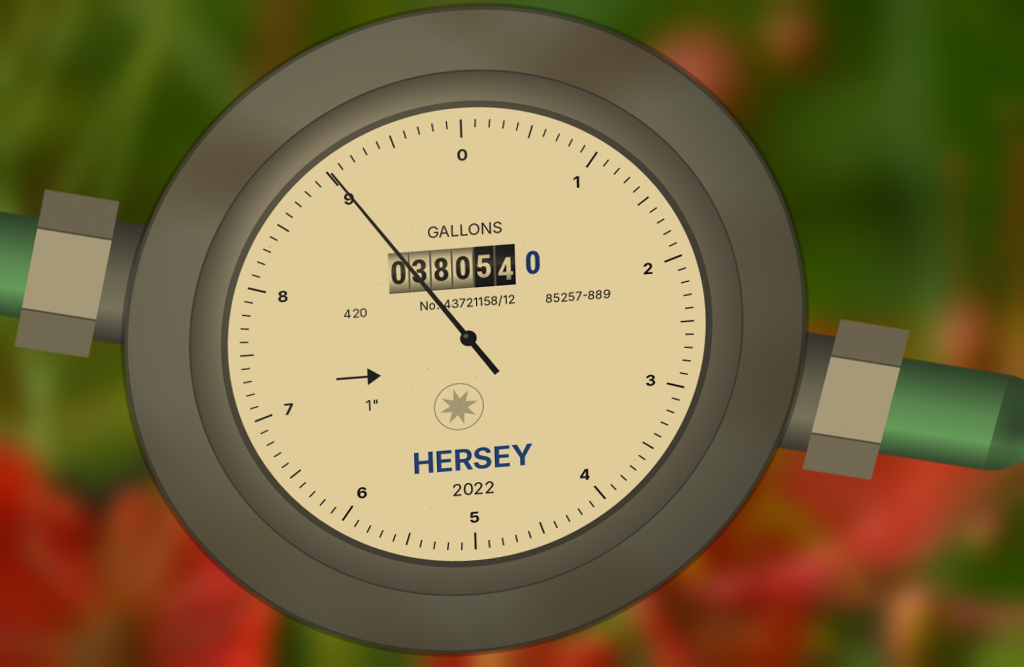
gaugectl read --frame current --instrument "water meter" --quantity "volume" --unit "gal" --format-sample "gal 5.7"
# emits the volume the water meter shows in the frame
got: gal 380539.0
